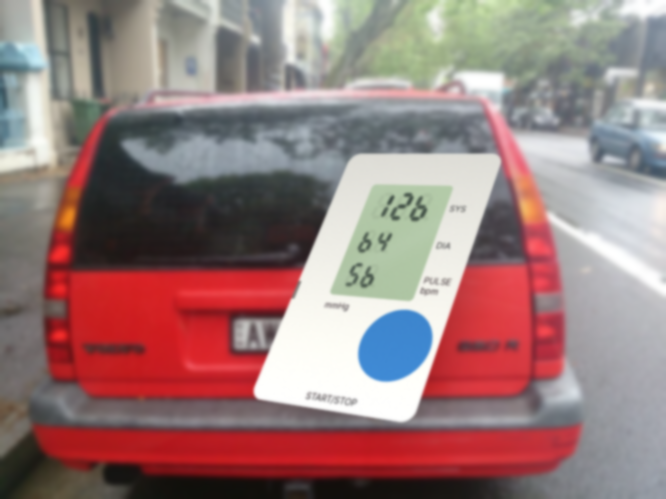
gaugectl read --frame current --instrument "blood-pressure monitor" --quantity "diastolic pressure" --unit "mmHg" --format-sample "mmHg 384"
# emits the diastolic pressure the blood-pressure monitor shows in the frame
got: mmHg 64
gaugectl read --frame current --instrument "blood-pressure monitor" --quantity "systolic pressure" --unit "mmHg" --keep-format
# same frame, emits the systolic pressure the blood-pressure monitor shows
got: mmHg 126
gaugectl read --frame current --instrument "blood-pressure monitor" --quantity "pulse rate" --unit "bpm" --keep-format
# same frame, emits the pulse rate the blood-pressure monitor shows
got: bpm 56
